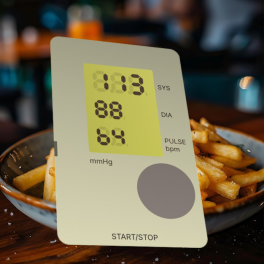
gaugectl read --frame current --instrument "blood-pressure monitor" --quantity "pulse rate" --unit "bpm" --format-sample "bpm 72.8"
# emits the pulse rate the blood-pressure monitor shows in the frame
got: bpm 64
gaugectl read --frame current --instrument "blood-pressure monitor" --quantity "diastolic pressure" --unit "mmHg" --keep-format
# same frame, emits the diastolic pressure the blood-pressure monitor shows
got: mmHg 88
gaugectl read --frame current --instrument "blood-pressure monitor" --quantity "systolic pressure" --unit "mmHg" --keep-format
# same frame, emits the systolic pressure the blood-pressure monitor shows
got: mmHg 113
